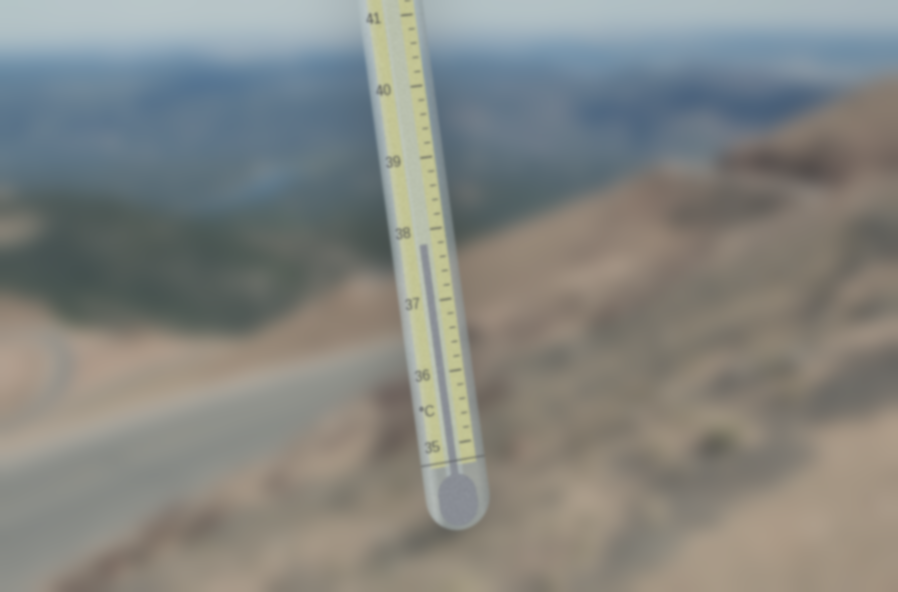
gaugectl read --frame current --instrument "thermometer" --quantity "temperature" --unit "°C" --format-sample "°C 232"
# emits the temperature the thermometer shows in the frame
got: °C 37.8
